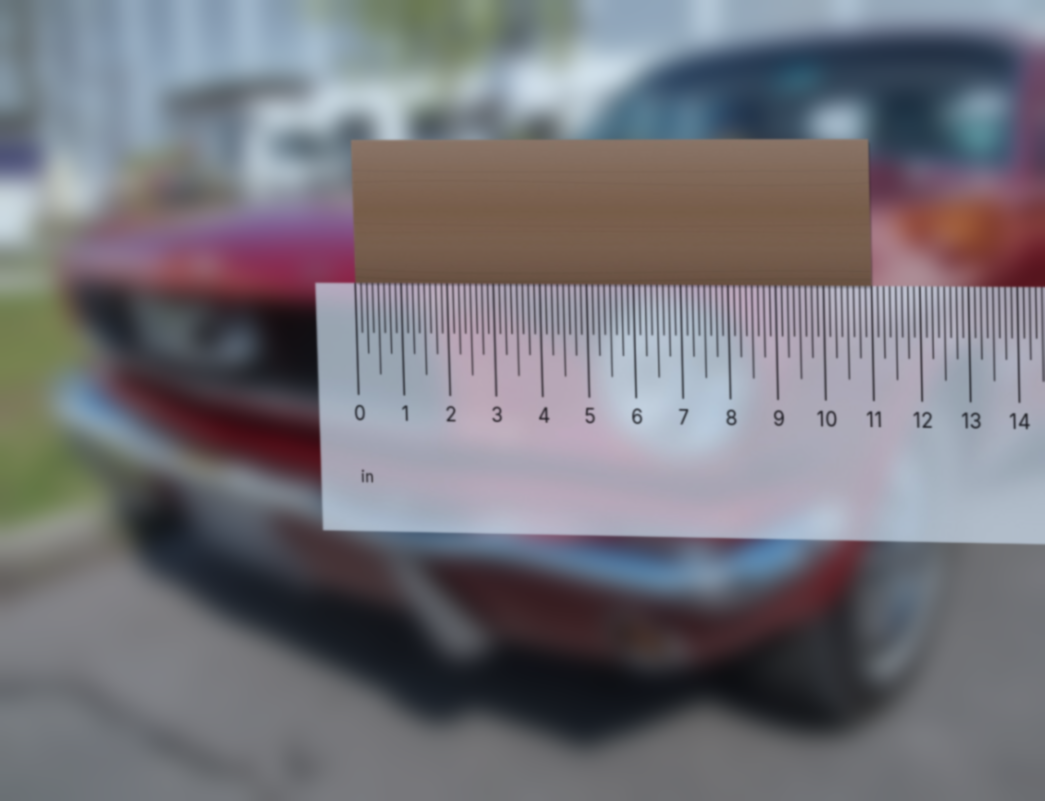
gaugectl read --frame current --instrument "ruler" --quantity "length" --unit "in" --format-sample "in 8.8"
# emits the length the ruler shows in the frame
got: in 11
